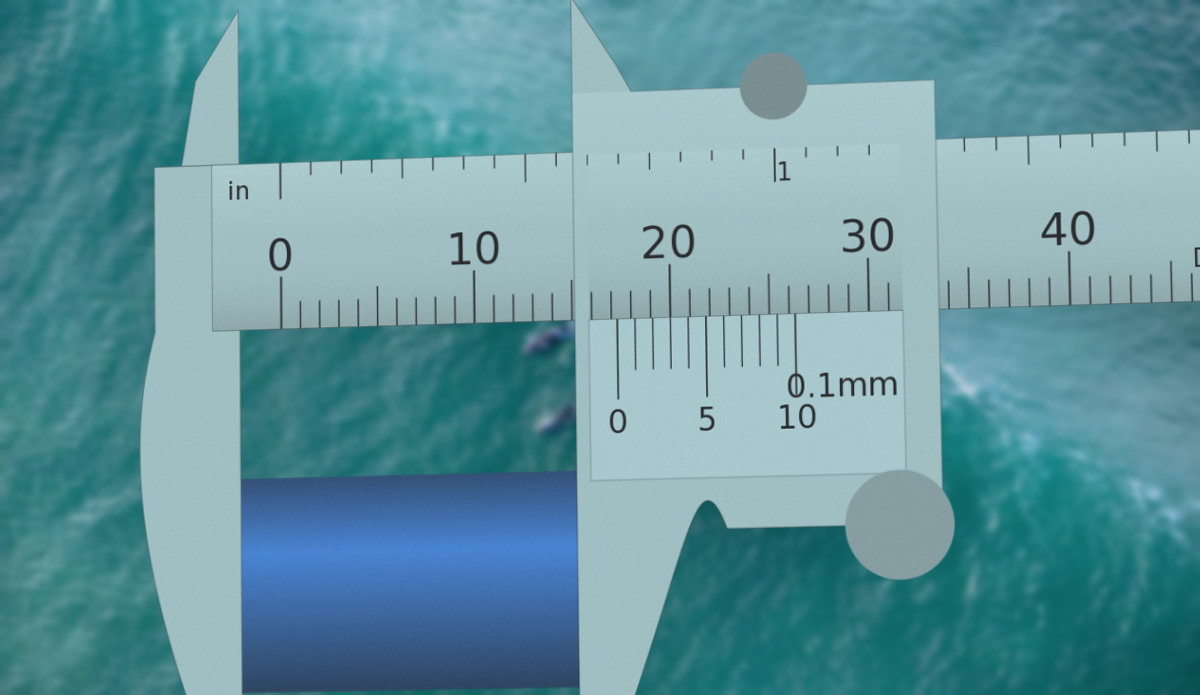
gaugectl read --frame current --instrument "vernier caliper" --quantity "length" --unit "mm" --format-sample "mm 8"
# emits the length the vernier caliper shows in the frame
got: mm 17.3
